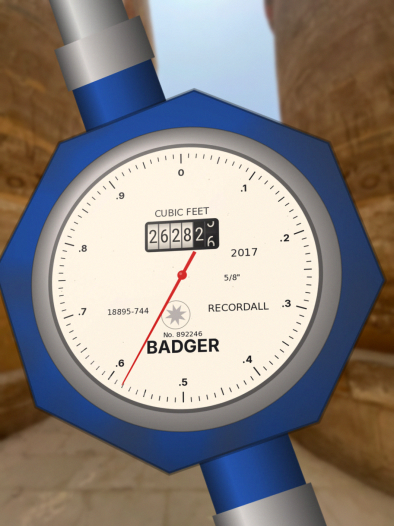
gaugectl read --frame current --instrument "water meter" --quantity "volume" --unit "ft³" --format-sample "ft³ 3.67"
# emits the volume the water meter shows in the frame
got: ft³ 262825.58
